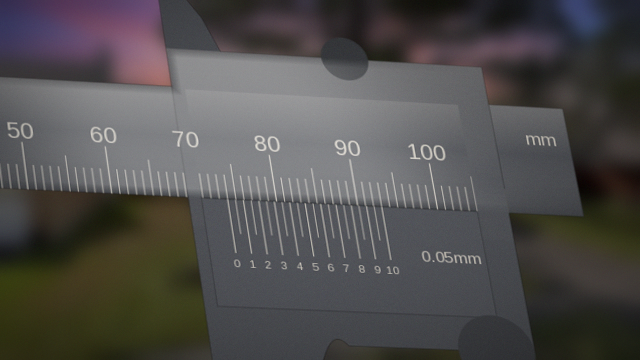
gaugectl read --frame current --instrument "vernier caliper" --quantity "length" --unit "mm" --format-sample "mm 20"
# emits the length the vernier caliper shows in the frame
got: mm 74.0
